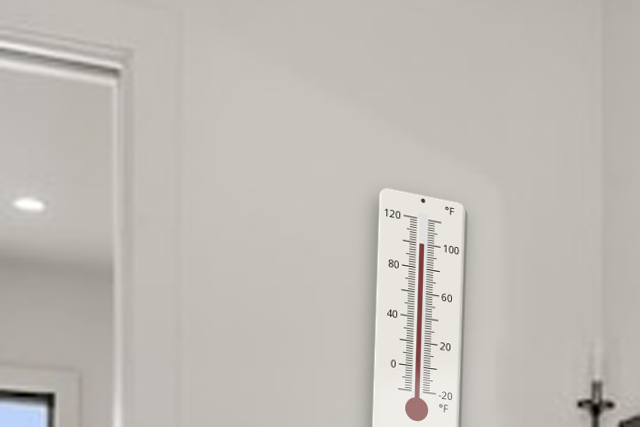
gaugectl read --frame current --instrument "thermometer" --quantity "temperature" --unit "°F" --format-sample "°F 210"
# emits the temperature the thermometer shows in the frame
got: °F 100
